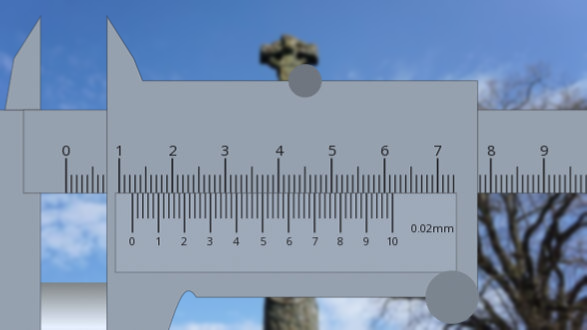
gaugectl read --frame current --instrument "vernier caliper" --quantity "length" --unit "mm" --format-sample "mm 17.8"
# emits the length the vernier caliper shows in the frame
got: mm 12.5
